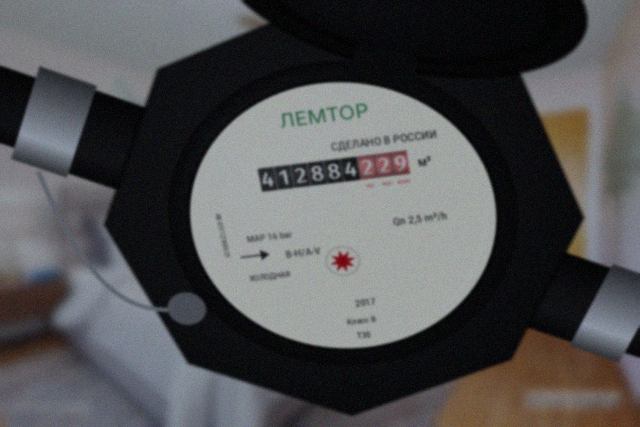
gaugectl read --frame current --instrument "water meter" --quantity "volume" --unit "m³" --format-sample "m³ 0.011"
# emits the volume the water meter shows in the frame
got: m³ 412884.229
